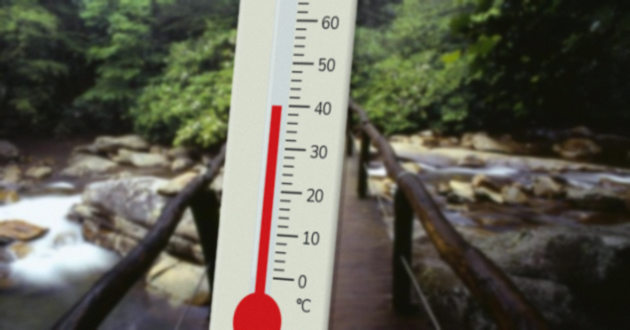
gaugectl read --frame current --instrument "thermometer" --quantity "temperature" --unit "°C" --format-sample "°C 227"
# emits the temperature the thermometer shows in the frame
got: °C 40
